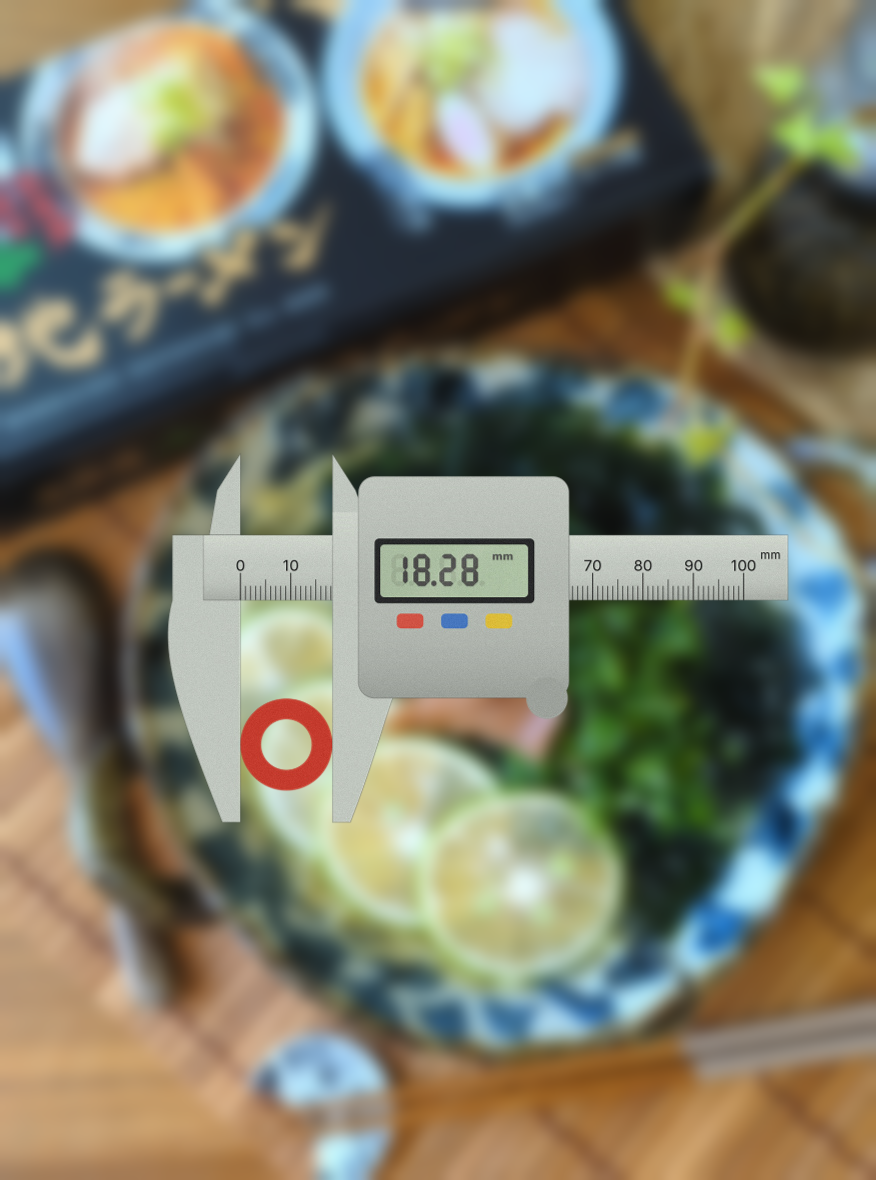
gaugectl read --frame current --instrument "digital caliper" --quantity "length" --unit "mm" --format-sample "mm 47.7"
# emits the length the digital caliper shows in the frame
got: mm 18.28
